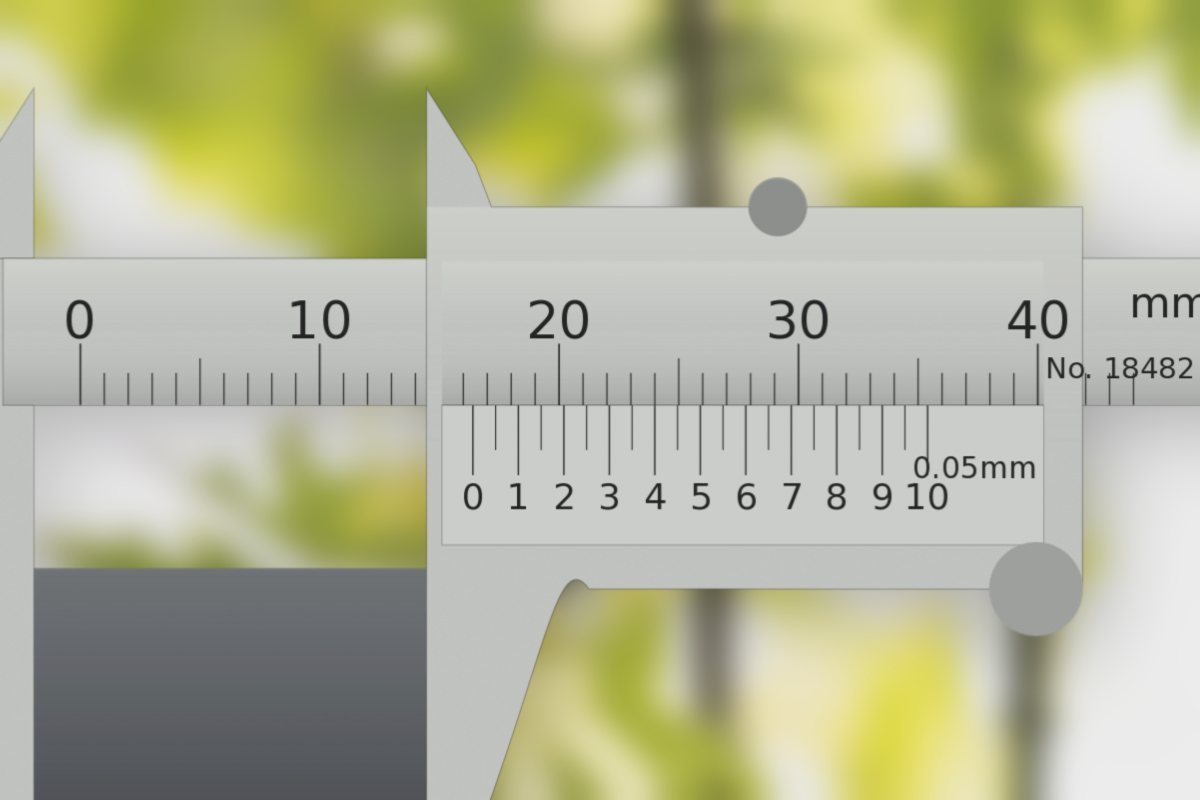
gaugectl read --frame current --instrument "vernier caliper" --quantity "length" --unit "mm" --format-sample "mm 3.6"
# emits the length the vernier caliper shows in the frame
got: mm 16.4
